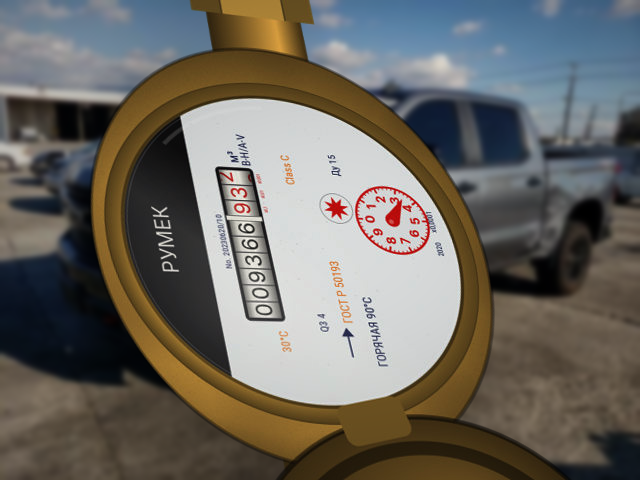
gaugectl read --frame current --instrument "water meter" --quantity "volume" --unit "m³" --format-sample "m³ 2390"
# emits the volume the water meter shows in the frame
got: m³ 9366.9323
